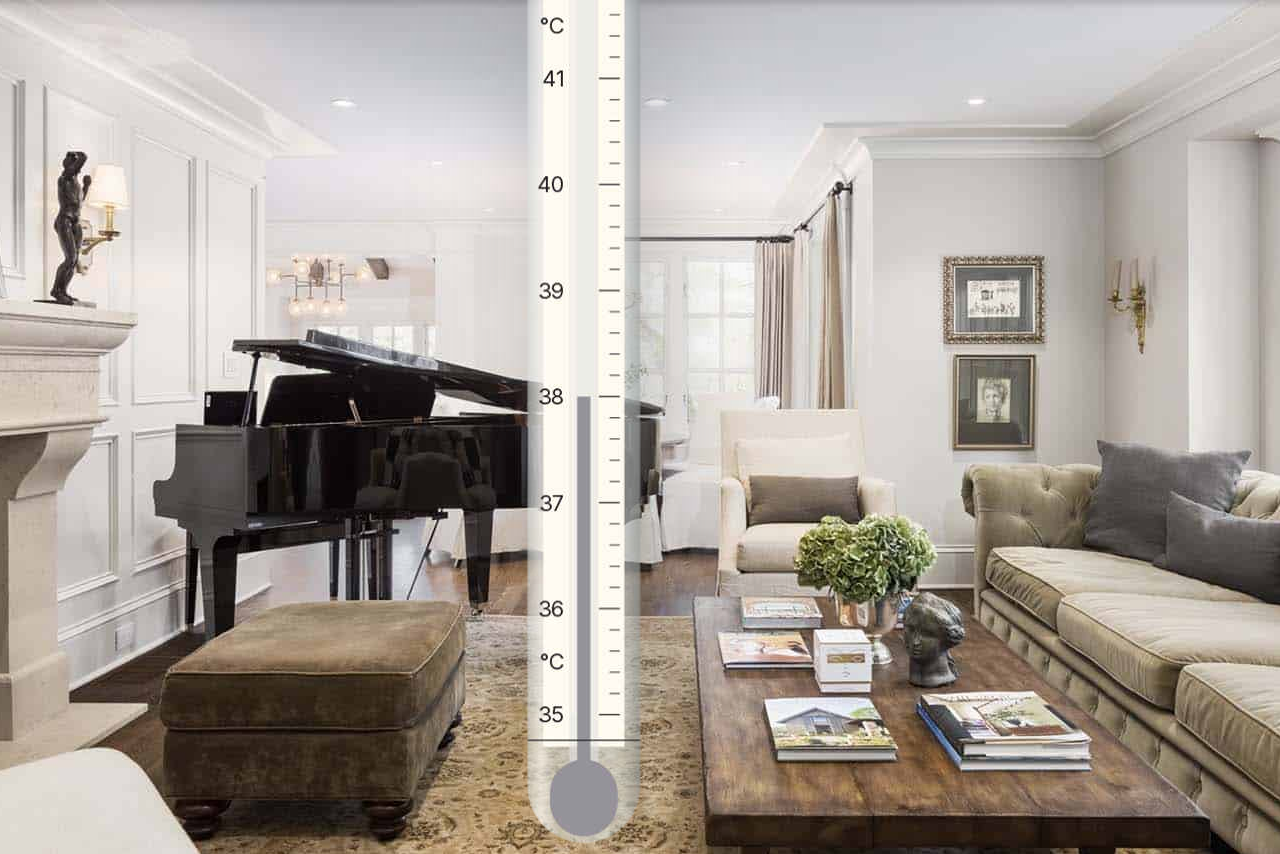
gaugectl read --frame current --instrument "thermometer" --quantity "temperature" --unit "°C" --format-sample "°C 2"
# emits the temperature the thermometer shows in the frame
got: °C 38
